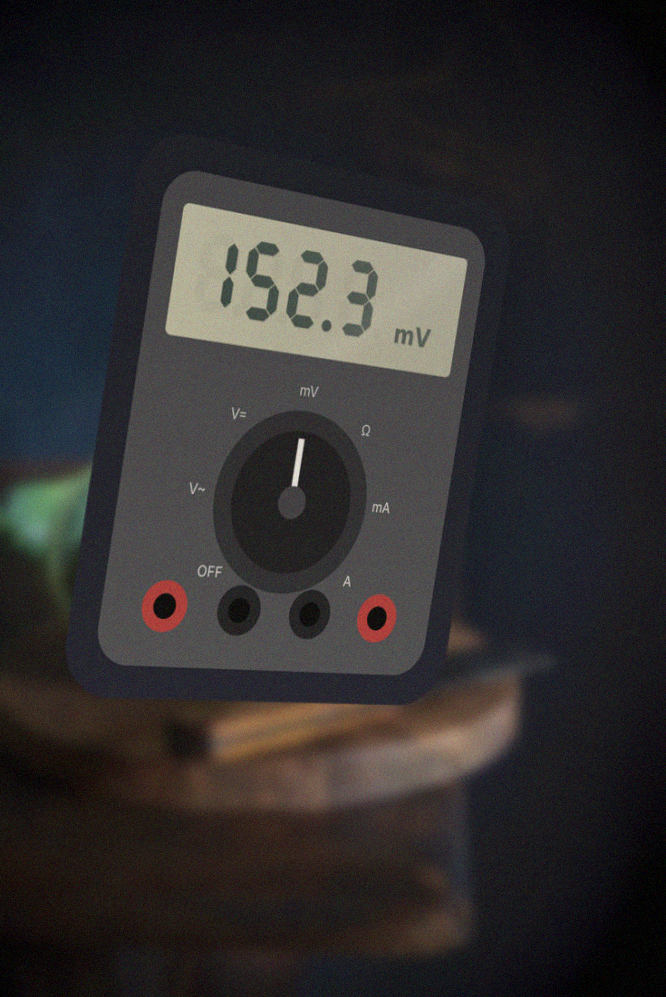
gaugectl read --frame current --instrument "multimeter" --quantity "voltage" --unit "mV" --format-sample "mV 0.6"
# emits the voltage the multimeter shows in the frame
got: mV 152.3
